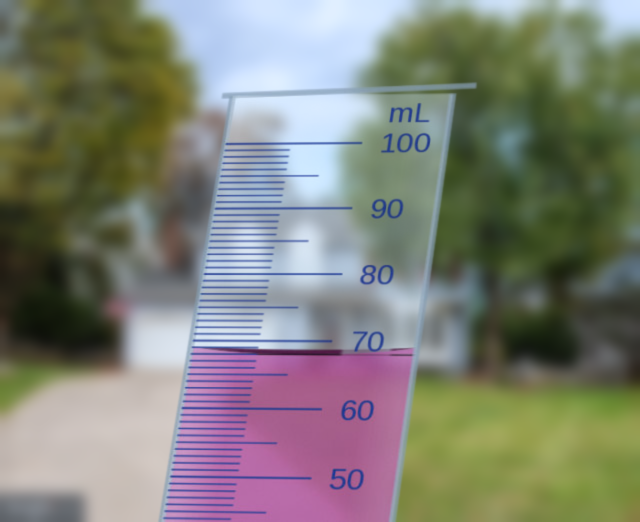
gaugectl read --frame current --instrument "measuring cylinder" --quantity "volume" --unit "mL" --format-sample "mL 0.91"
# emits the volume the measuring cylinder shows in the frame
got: mL 68
